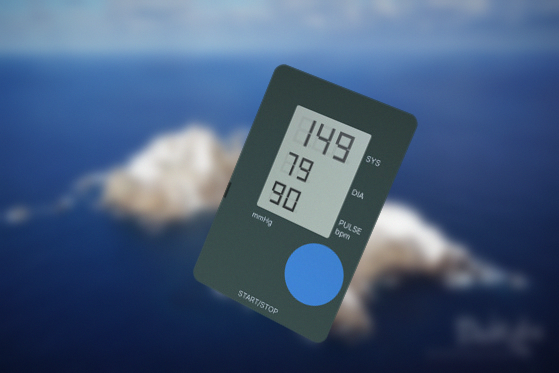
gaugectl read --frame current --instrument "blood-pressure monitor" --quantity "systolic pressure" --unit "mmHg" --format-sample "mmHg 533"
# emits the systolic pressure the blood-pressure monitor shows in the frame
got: mmHg 149
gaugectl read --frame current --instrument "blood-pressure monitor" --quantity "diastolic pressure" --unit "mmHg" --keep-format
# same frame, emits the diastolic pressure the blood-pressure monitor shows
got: mmHg 79
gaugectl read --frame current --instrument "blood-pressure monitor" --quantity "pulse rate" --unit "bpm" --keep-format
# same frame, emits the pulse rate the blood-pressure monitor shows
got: bpm 90
